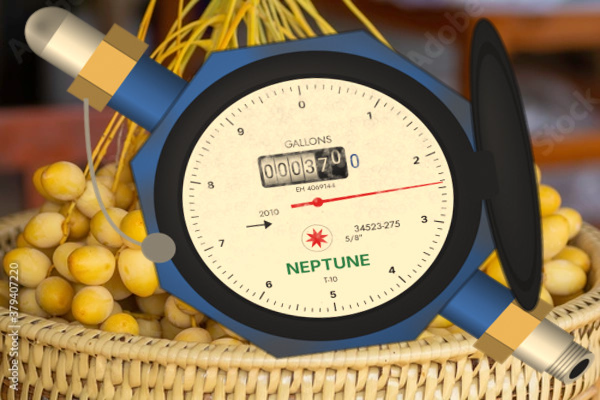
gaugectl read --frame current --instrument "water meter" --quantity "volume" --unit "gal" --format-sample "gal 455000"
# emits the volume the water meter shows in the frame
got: gal 3702.4
